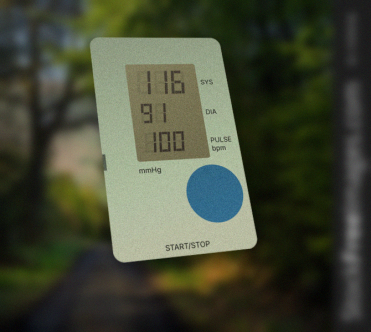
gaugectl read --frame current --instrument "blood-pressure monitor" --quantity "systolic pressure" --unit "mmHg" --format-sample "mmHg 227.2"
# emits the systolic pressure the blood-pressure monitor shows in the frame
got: mmHg 116
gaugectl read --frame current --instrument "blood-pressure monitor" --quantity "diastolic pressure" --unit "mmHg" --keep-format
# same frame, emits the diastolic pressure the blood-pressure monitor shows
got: mmHg 91
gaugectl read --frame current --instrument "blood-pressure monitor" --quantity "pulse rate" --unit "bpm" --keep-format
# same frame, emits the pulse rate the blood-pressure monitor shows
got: bpm 100
